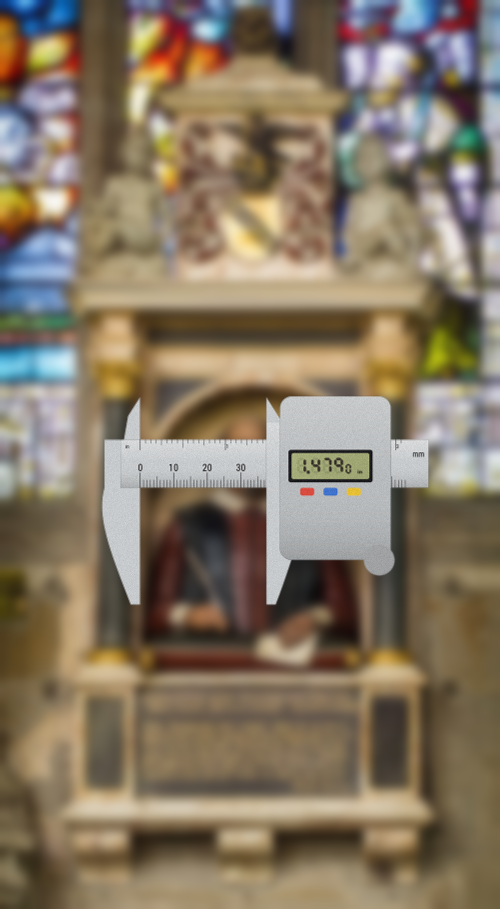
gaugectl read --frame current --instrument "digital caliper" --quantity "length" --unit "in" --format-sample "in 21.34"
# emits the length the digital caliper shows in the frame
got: in 1.4790
